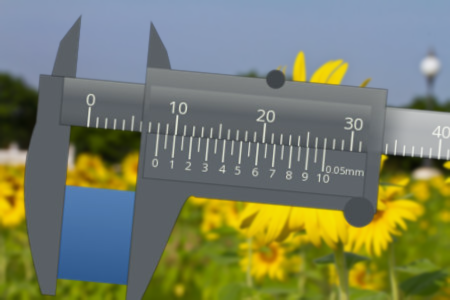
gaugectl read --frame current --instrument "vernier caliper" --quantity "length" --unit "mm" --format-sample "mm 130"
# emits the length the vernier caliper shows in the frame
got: mm 8.0
